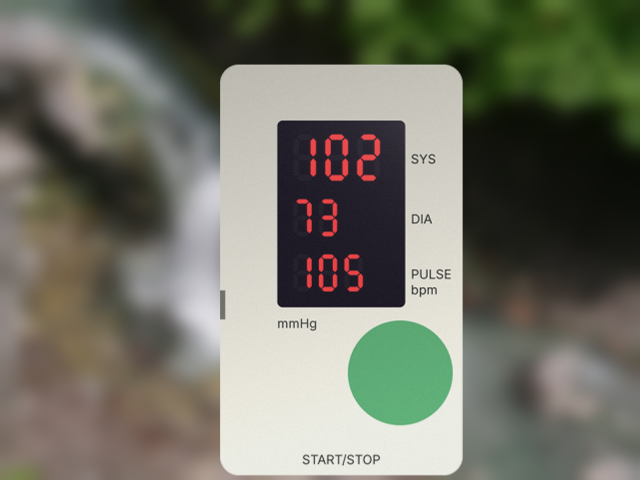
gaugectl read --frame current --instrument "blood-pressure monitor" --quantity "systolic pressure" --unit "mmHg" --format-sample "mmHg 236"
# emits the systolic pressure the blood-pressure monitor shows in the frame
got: mmHg 102
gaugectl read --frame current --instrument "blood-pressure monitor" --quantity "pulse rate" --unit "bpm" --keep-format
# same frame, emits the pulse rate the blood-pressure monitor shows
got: bpm 105
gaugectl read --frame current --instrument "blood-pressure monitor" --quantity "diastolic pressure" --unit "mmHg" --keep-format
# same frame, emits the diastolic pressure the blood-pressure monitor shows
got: mmHg 73
